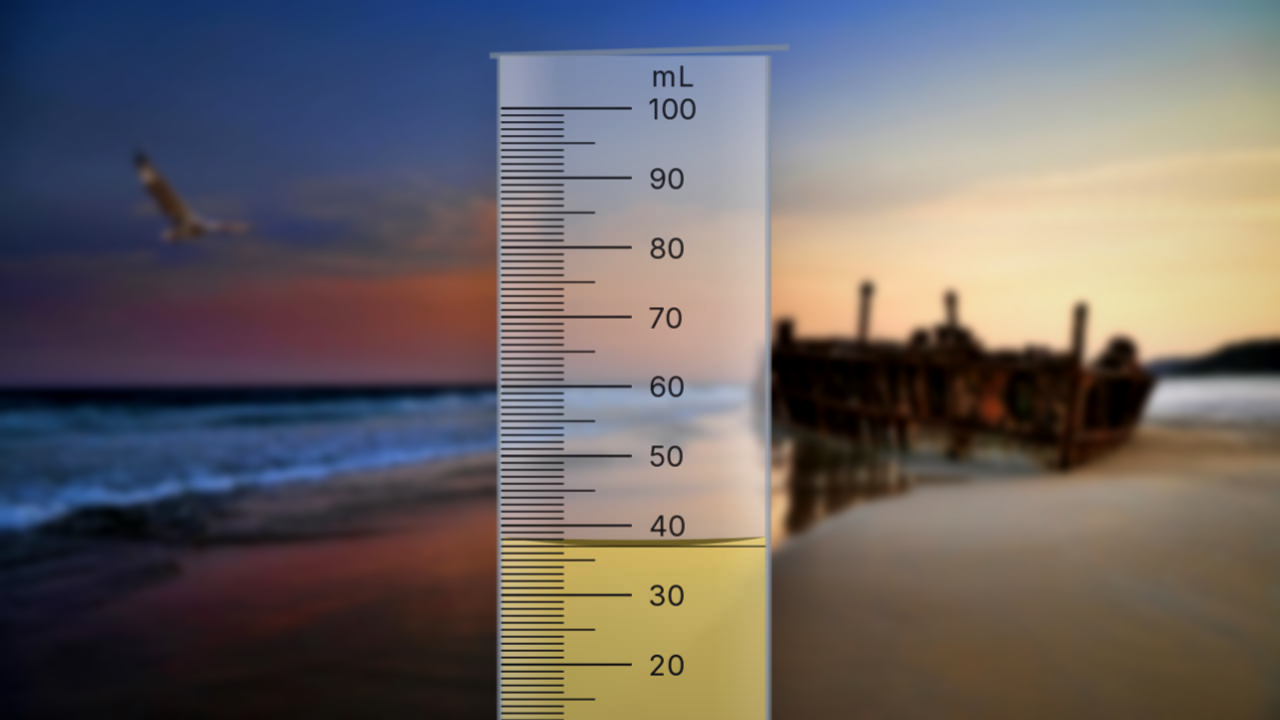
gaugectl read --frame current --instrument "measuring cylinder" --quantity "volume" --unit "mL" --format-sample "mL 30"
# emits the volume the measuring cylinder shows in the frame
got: mL 37
